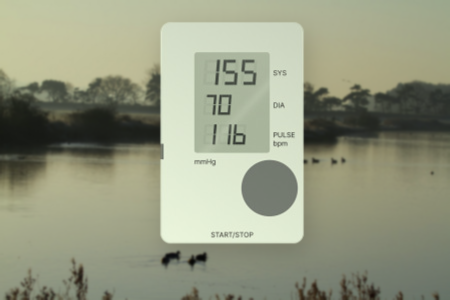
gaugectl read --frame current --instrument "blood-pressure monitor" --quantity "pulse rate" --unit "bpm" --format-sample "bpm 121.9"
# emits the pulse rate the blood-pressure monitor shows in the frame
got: bpm 116
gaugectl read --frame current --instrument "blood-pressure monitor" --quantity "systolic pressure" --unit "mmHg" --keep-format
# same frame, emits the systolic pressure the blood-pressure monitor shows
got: mmHg 155
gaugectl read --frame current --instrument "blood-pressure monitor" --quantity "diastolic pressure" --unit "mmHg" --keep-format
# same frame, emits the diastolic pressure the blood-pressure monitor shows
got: mmHg 70
